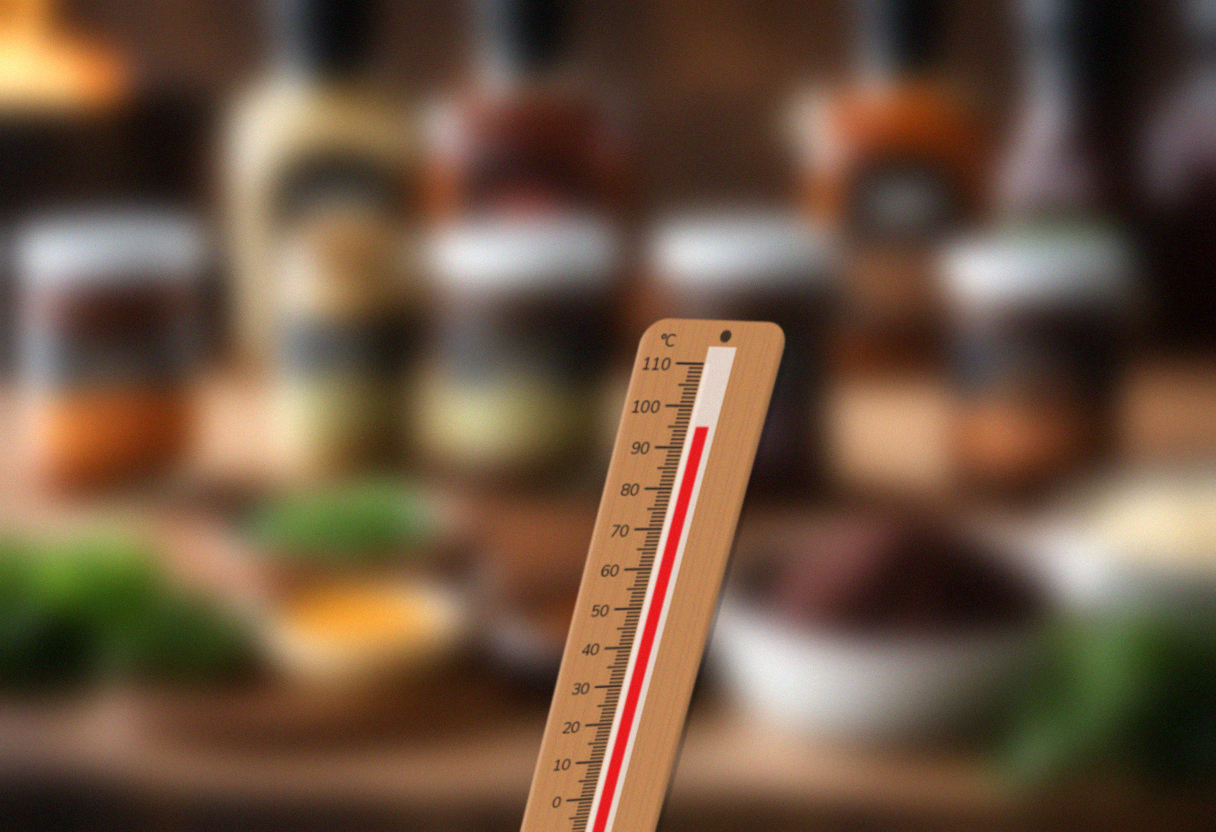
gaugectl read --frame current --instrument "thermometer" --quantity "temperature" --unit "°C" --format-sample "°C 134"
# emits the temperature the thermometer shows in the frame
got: °C 95
